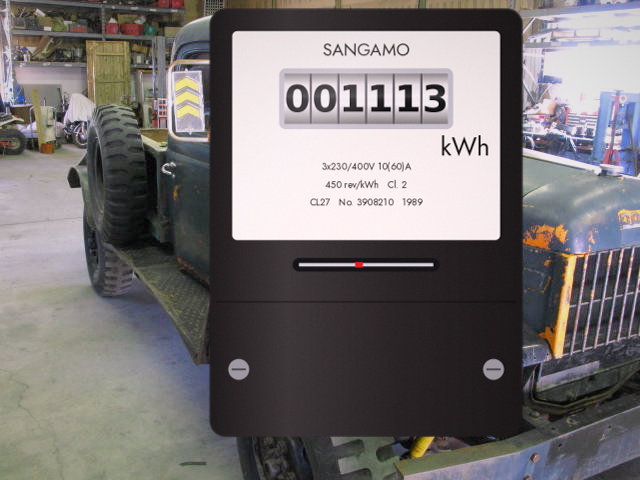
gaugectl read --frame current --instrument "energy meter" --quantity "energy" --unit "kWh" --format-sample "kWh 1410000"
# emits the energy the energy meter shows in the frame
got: kWh 1113
